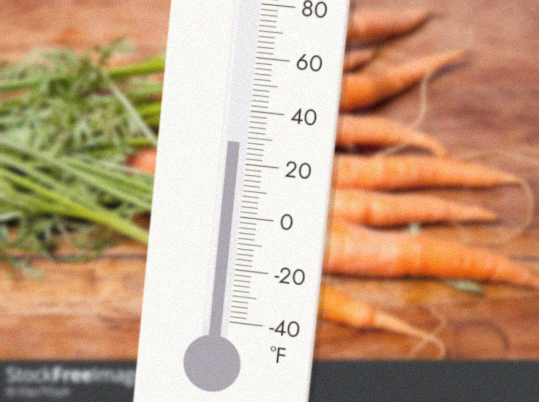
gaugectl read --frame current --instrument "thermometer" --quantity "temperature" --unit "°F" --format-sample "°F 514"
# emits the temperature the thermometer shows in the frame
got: °F 28
